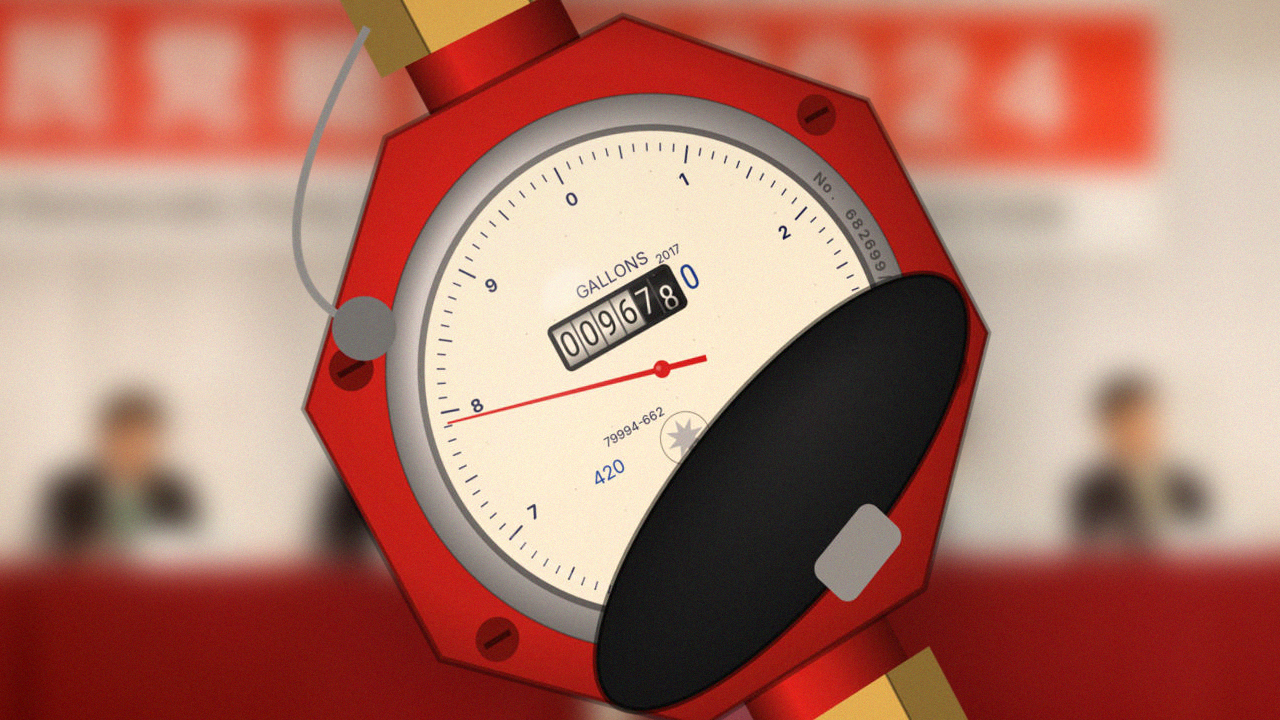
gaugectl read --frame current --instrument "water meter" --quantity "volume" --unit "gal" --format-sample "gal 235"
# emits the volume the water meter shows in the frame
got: gal 96777.9
